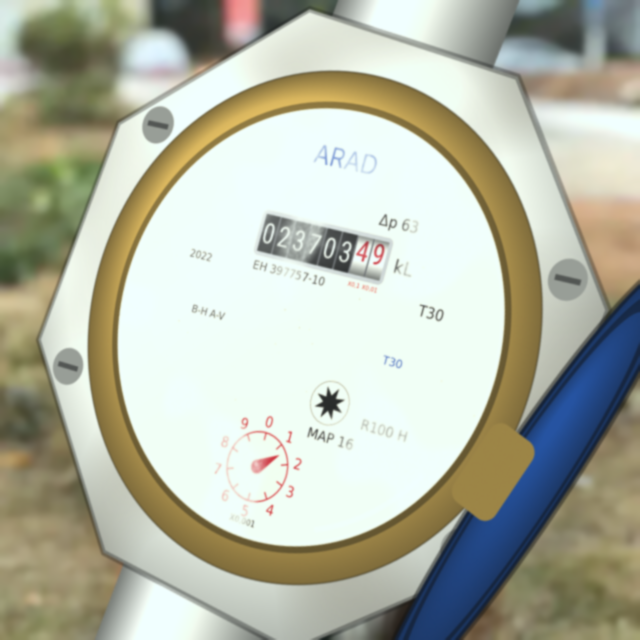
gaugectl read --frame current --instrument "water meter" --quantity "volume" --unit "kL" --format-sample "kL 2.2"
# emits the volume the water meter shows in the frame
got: kL 23703.491
